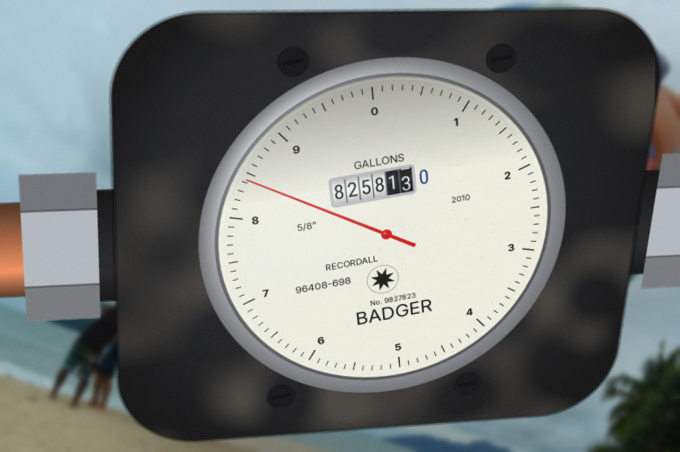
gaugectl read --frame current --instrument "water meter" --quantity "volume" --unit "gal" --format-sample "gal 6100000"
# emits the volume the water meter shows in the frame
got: gal 8258128.4
